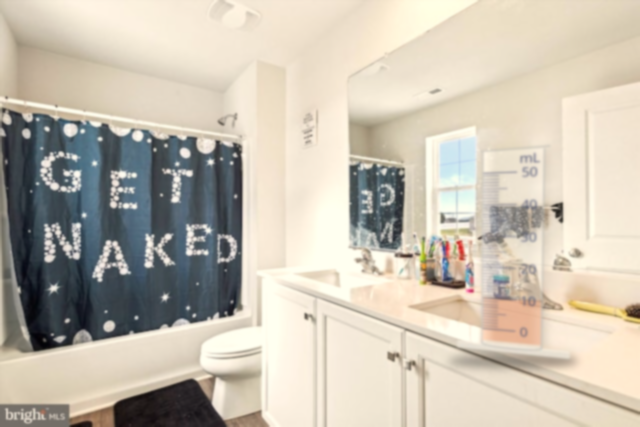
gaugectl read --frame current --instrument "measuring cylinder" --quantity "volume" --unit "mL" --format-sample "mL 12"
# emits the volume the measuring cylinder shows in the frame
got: mL 10
